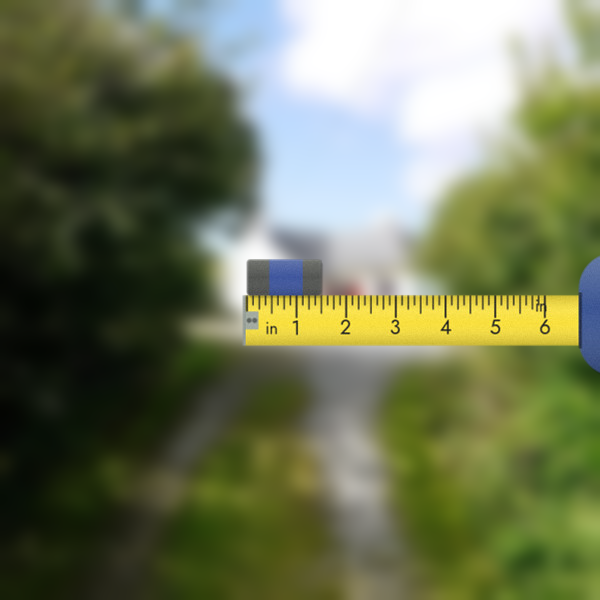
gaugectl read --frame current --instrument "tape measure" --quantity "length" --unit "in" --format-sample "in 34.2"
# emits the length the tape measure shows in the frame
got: in 1.5
